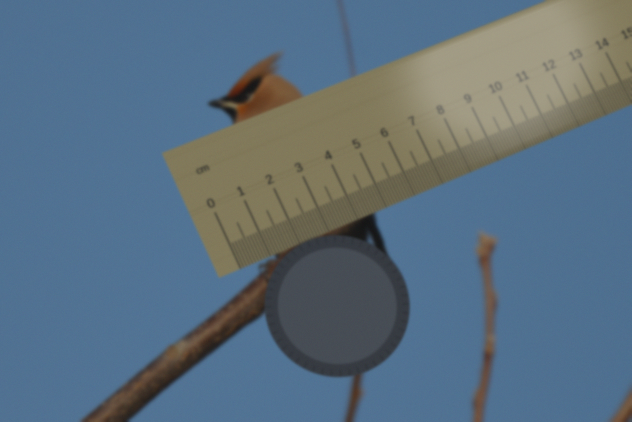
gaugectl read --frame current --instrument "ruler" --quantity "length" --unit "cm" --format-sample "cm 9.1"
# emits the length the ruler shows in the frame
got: cm 4.5
